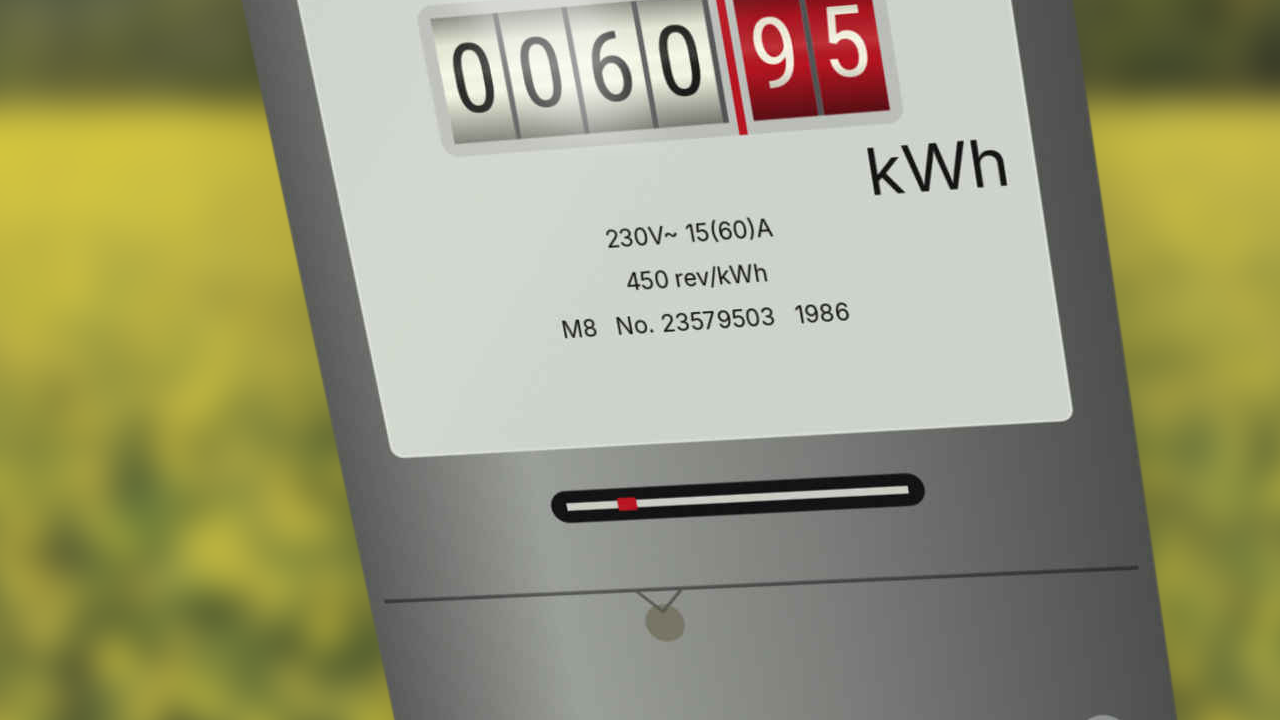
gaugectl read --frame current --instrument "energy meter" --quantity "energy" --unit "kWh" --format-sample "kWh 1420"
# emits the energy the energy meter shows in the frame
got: kWh 60.95
